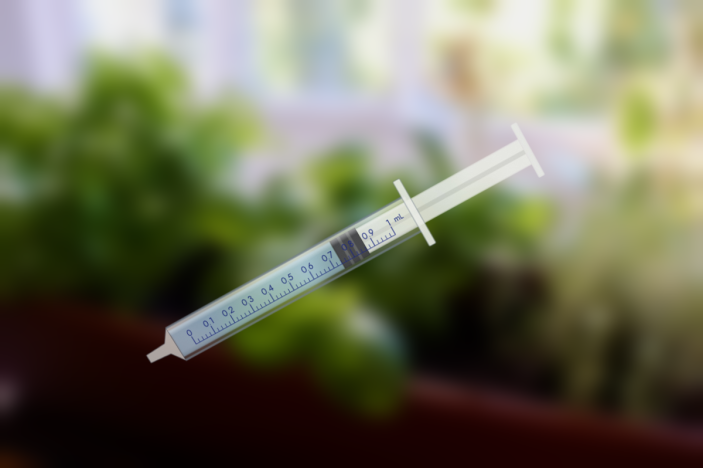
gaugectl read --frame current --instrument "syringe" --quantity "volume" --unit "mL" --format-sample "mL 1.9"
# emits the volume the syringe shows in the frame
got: mL 0.74
